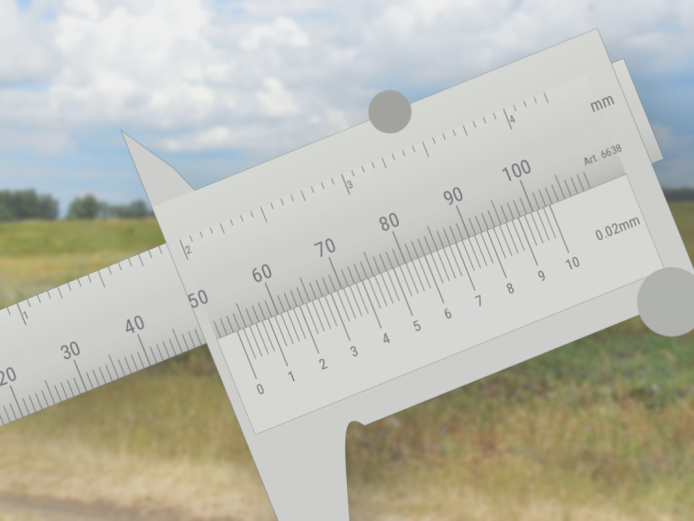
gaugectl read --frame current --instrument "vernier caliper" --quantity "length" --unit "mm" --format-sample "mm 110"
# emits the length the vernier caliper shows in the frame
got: mm 53.6
